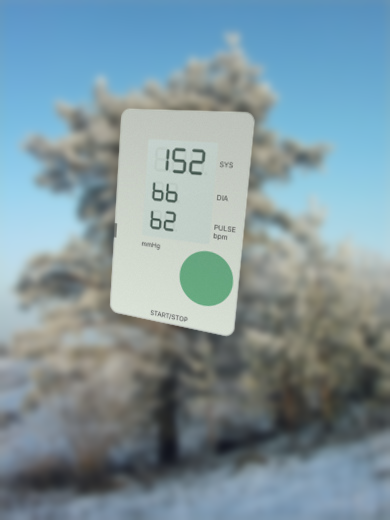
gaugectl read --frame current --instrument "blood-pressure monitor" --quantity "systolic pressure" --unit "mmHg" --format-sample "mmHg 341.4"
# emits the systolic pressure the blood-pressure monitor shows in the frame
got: mmHg 152
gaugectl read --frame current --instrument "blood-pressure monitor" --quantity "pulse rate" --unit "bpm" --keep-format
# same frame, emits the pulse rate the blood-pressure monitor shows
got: bpm 62
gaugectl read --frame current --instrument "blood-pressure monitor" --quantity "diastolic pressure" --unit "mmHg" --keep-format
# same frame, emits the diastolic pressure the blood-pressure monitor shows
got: mmHg 66
